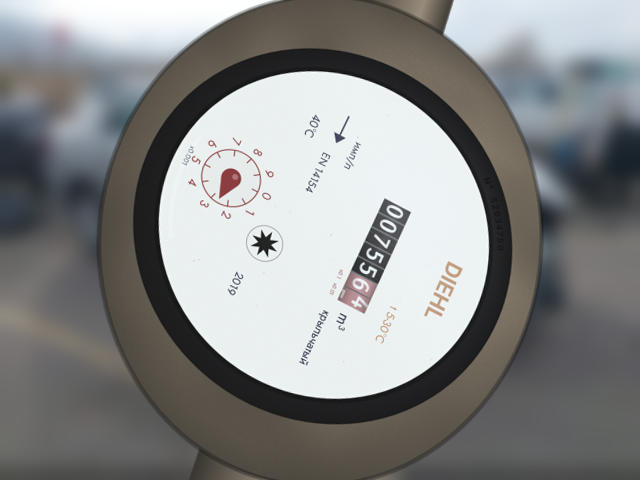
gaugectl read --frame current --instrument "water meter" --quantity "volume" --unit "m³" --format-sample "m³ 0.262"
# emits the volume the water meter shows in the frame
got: m³ 755.642
